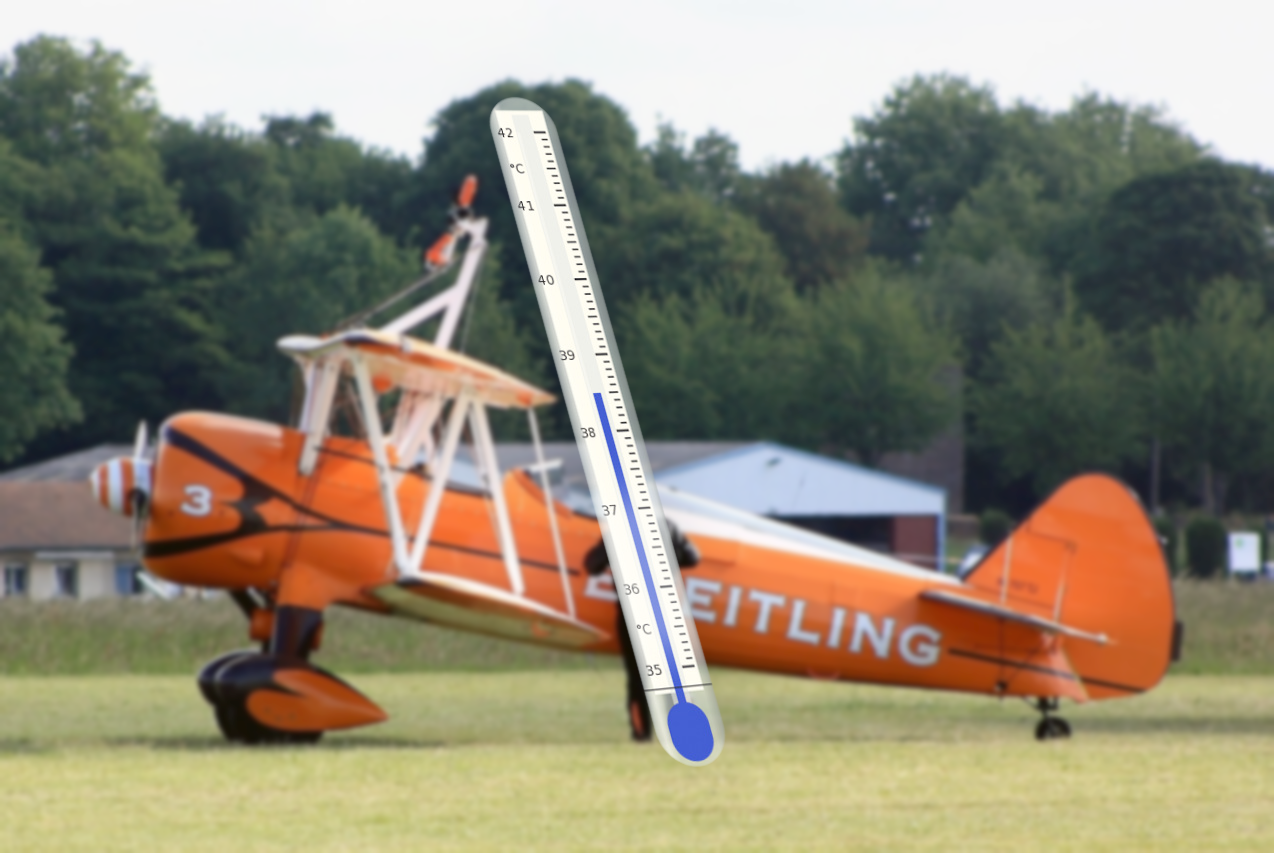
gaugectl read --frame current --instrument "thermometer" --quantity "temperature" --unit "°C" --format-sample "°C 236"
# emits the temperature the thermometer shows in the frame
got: °C 38.5
